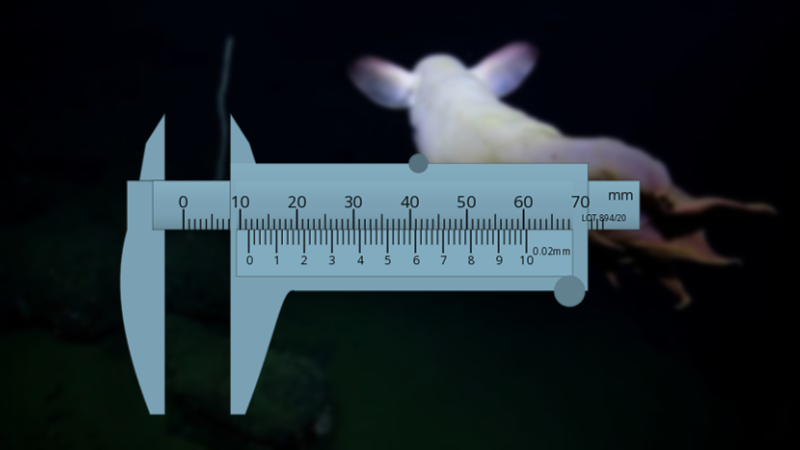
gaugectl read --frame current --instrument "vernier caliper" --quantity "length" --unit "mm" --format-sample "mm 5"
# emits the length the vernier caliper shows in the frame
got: mm 11.5
